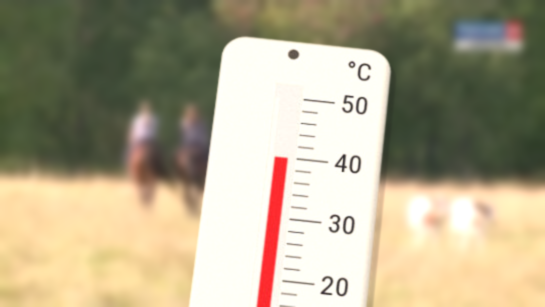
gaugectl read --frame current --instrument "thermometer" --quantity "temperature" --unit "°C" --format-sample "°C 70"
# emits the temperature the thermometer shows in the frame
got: °C 40
